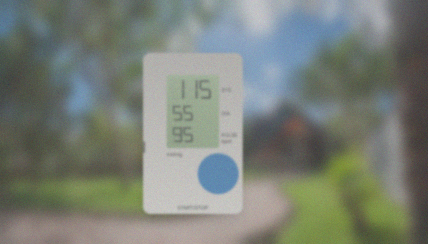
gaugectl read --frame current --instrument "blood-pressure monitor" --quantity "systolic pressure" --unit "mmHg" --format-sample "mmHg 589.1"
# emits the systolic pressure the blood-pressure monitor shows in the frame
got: mmHg 115
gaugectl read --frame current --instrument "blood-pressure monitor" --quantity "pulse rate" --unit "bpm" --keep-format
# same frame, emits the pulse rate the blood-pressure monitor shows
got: bpm 95
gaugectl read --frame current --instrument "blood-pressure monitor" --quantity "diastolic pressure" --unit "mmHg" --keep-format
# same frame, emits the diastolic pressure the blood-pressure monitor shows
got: mmHg 55
